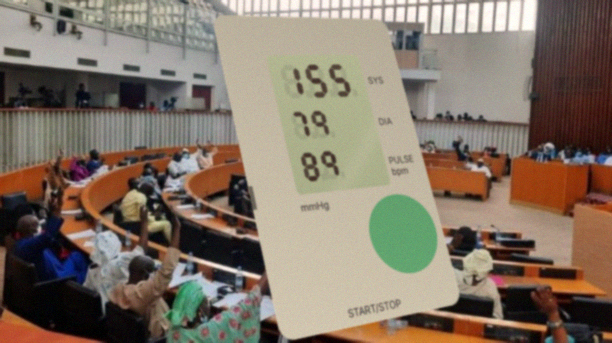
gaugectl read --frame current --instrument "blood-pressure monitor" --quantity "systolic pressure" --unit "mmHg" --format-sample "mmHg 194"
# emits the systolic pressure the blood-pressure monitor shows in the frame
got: mmHg 155
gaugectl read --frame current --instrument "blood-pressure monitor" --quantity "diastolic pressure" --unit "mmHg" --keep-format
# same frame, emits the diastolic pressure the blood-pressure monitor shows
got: mmHg 79
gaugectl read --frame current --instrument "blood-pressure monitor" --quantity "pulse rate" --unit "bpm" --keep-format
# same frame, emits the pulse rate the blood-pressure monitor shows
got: bpm 89
